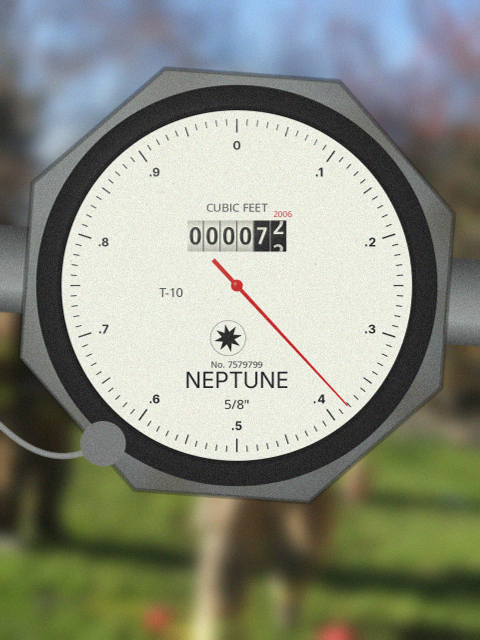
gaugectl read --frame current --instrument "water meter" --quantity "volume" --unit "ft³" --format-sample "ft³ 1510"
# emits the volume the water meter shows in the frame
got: ft³ 72.38
